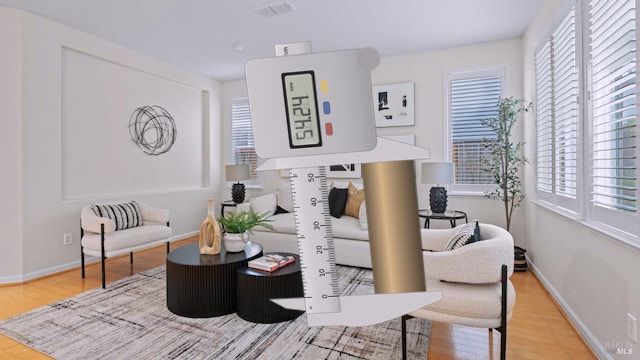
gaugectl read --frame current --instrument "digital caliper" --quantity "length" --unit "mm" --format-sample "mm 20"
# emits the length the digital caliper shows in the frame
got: mm 54.24
